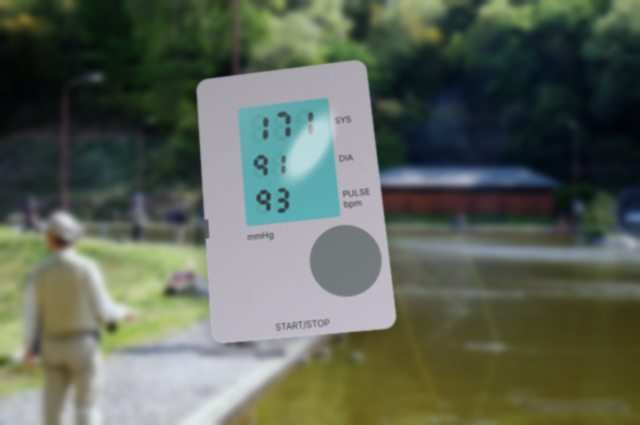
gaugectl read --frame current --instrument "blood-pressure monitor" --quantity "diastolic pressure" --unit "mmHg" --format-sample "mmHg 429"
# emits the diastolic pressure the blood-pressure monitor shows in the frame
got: mmHg 91
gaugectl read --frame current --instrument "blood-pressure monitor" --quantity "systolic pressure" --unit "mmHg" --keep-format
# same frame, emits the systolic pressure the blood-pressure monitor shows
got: mmHg 171
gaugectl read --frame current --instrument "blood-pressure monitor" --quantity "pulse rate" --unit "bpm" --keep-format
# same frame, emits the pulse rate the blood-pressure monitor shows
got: bpm 93
